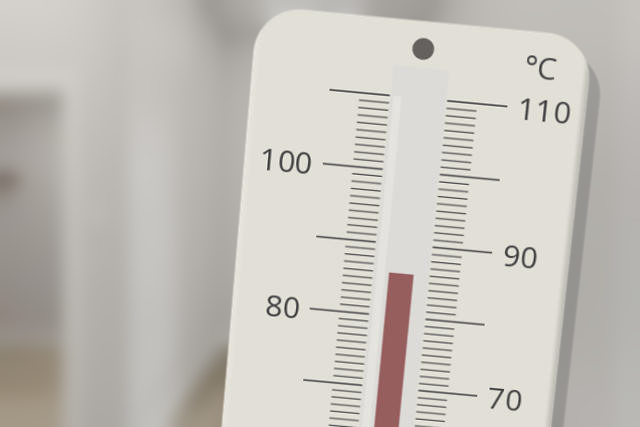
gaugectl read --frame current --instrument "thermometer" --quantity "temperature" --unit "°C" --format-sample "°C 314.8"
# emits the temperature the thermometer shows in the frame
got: °C 86
